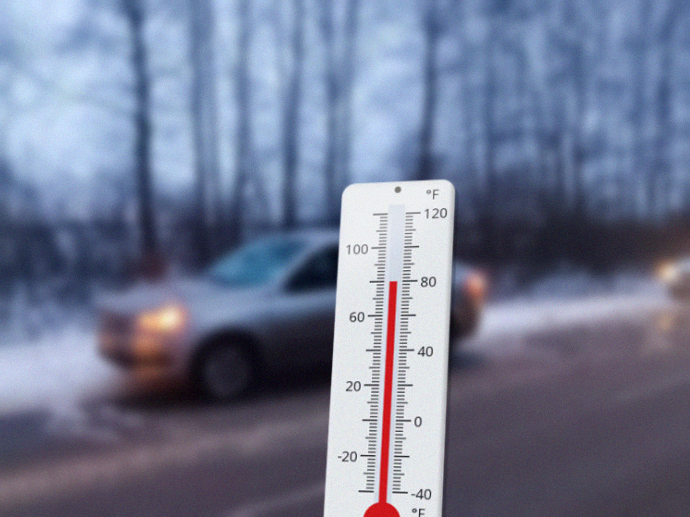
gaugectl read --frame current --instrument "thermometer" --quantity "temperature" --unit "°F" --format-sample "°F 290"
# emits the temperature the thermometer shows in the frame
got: °F 80
